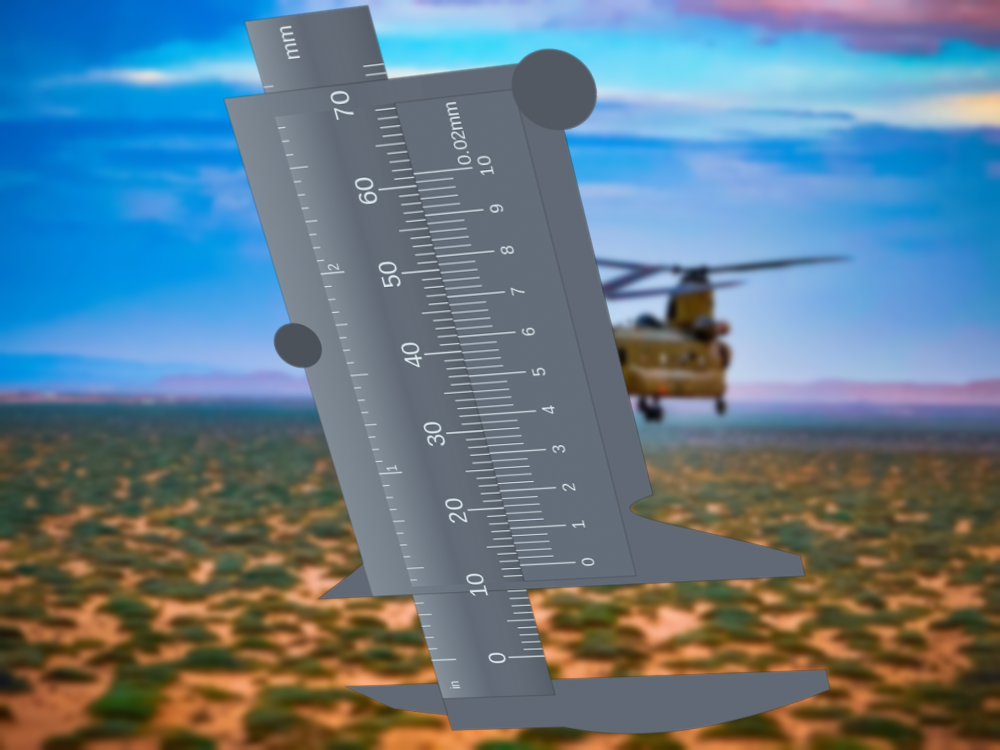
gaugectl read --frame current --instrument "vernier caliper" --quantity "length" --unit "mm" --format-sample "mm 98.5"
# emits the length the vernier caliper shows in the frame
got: mm 12.4
